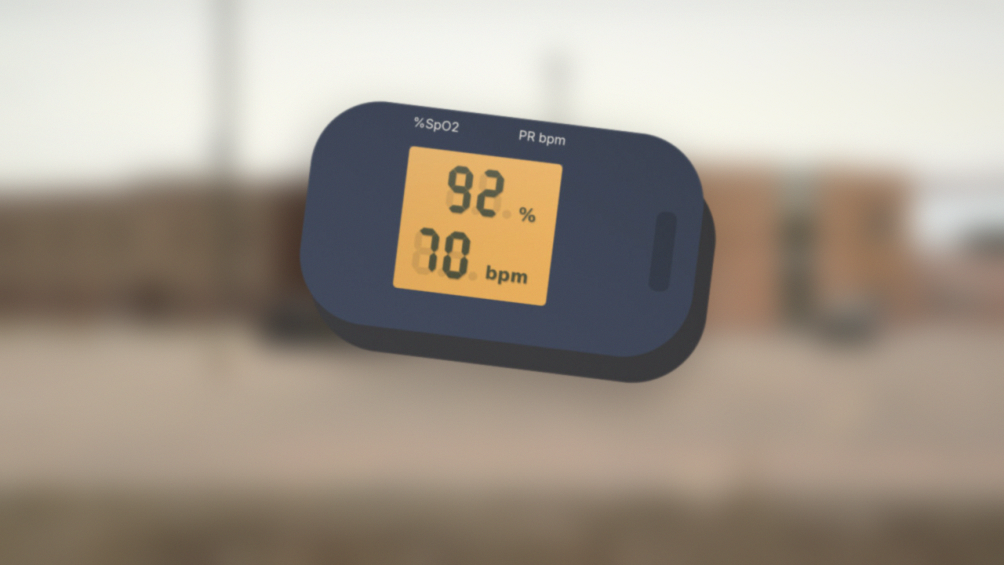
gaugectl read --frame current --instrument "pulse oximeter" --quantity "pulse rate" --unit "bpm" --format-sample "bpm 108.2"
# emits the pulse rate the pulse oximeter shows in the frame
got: bpm 70
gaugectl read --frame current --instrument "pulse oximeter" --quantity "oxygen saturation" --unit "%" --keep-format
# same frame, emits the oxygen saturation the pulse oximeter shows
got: % 92
